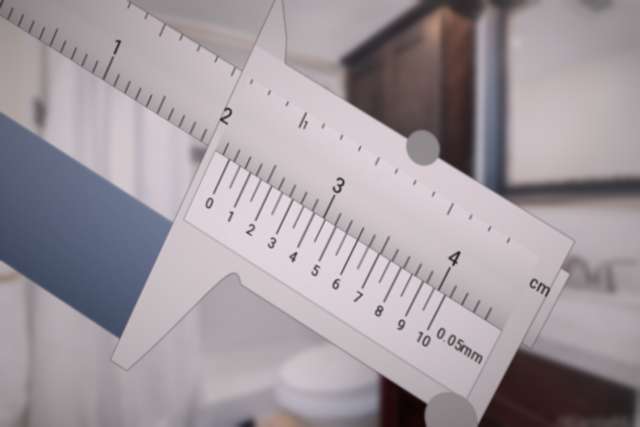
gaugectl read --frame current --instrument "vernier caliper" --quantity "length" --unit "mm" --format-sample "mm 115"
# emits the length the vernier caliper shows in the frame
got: mm 21.6
